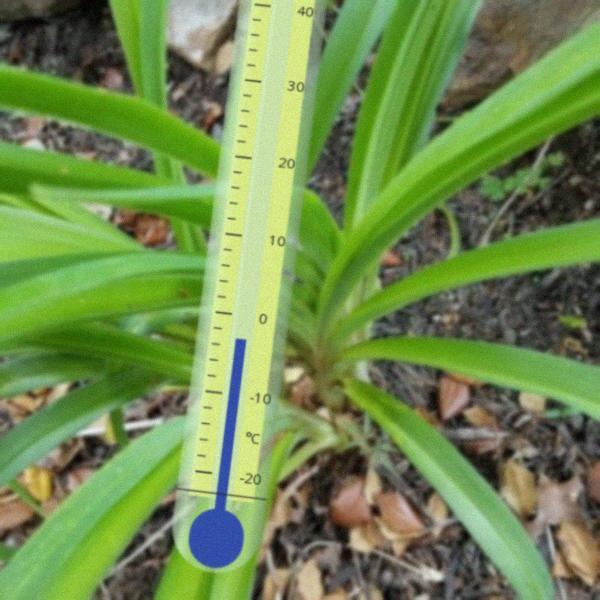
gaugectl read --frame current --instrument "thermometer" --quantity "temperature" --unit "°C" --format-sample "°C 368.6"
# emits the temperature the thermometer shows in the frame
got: °C -3
